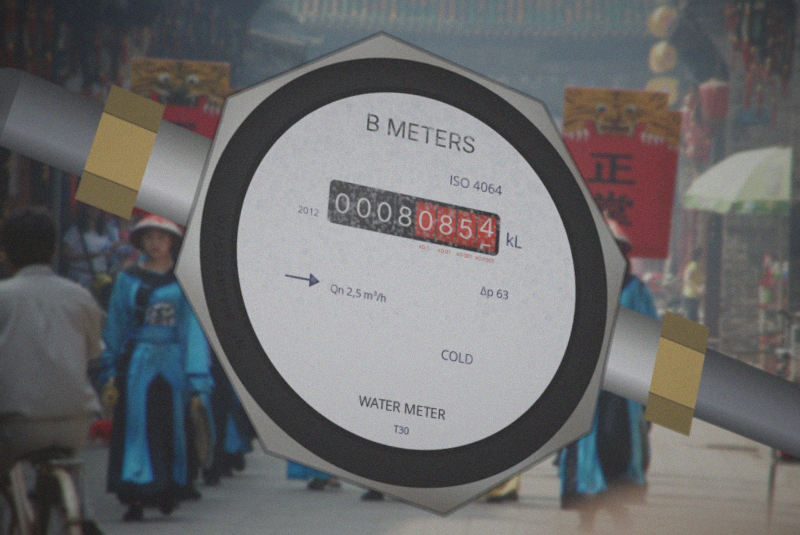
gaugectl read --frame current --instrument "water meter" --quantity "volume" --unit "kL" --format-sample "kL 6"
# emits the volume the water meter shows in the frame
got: kL 8.0854
